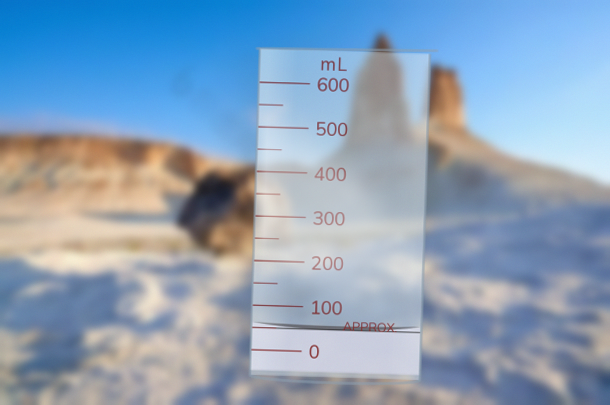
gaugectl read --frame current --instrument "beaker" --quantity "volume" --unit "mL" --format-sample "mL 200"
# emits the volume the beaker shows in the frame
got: mL 50
